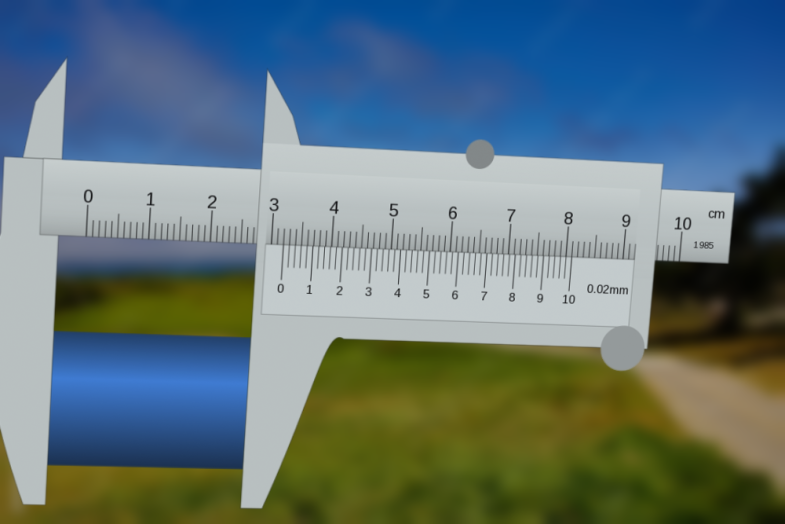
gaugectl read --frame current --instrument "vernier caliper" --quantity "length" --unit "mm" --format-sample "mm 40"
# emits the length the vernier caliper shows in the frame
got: mm 32.0
